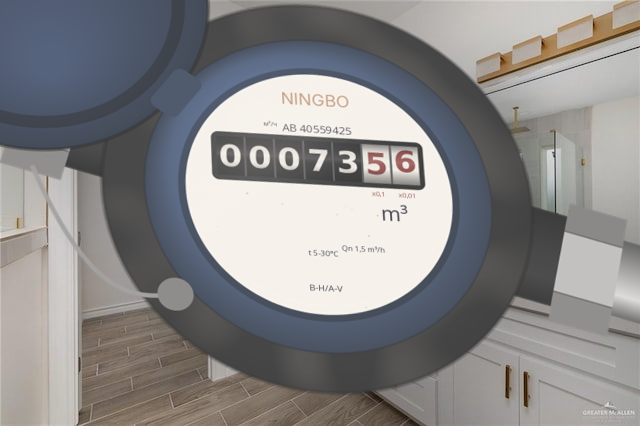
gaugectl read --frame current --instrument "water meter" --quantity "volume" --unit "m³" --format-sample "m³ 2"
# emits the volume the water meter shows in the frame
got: m³ 73.56
